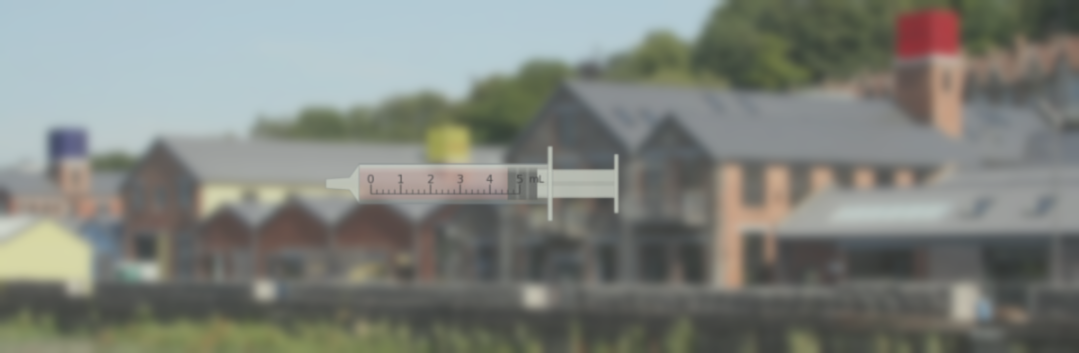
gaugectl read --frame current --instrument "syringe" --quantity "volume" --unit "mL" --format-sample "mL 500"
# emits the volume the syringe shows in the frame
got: mL 4.6
